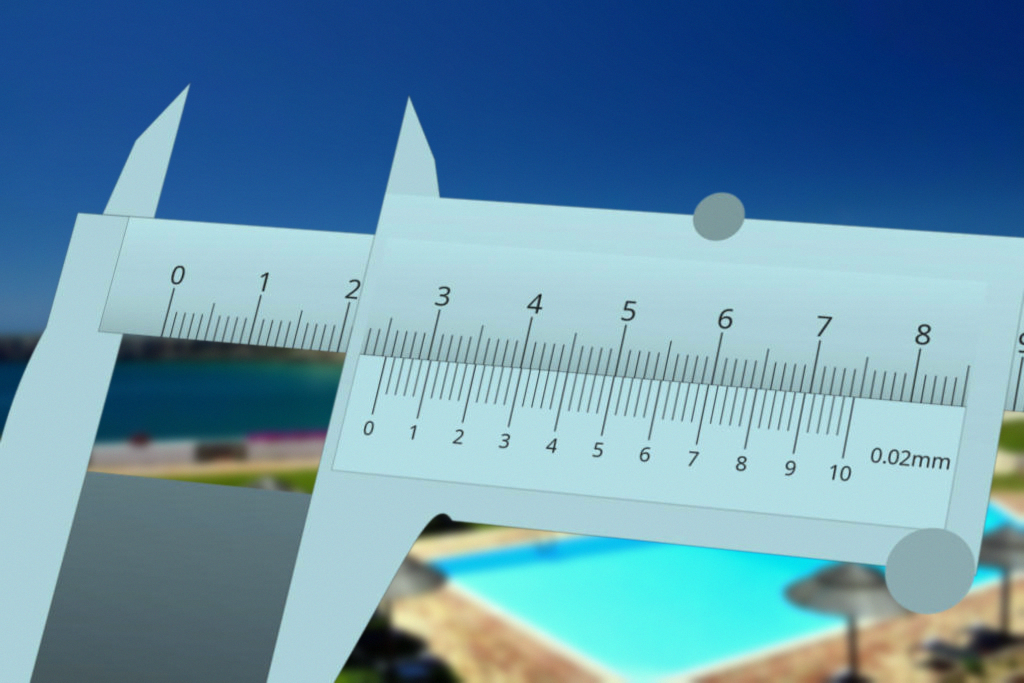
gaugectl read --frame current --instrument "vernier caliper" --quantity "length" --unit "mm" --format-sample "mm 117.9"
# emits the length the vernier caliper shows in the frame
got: mm 25.4
